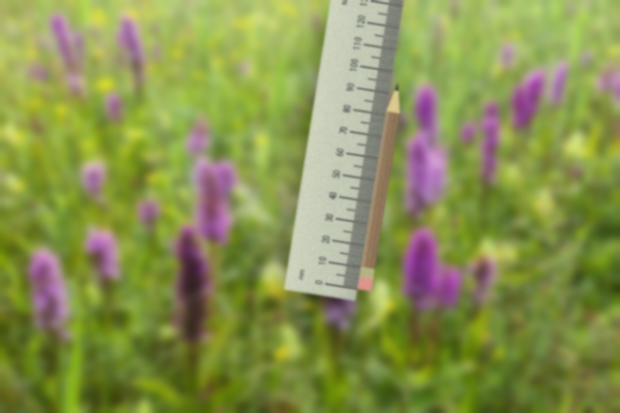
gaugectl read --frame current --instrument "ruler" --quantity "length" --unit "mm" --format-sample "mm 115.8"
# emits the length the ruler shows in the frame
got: mm 95
